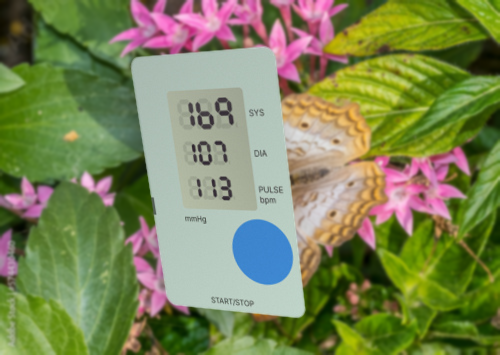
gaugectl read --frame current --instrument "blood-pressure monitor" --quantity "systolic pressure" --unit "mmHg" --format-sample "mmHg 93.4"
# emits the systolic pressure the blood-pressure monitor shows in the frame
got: mmHg 169
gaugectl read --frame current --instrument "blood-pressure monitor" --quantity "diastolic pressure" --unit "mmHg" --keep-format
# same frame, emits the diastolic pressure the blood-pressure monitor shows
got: mmHg 107
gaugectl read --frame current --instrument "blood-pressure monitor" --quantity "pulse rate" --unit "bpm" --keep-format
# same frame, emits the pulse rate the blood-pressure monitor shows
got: bpm 113
